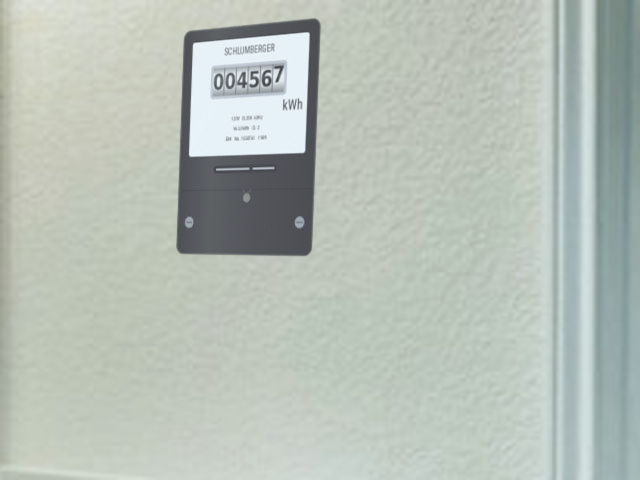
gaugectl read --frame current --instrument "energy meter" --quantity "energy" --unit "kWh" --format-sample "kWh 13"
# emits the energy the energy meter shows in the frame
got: kWh 4567
